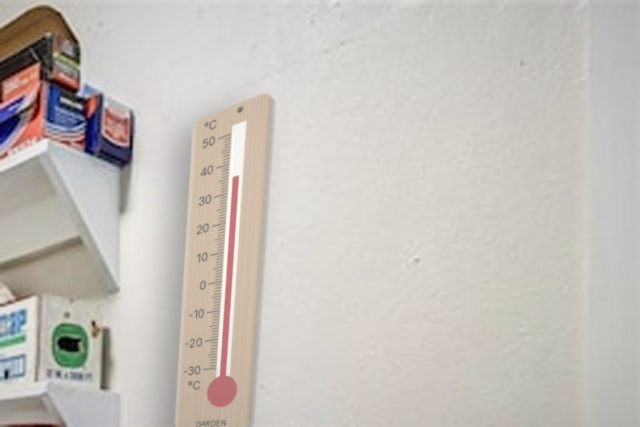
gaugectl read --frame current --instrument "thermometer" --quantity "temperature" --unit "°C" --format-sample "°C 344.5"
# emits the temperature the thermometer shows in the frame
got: °C 35
